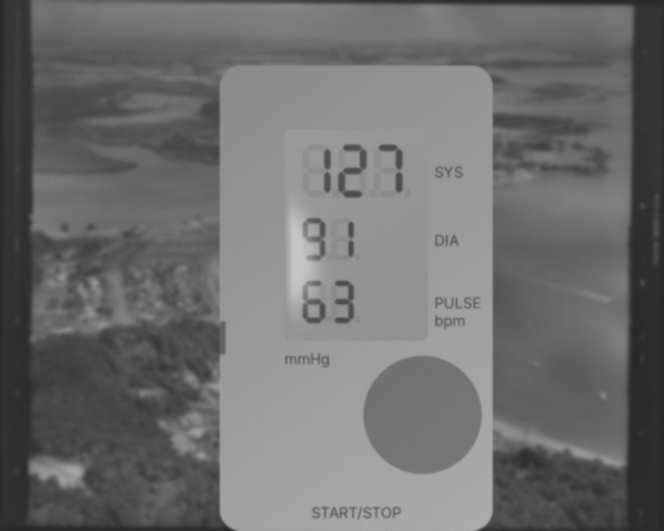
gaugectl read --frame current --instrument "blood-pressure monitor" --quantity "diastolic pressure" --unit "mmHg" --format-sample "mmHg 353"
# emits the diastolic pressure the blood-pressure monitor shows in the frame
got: mmHg 91
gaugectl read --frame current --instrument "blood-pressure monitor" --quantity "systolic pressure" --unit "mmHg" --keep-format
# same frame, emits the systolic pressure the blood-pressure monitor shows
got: mmHg 127
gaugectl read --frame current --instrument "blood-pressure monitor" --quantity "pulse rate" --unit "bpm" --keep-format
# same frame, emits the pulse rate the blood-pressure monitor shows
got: bpm 63
